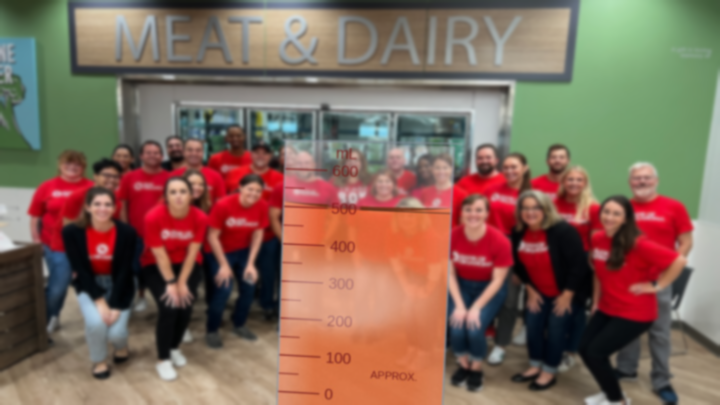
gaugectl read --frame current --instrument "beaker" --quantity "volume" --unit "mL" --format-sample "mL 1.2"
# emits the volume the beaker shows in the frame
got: mL 500
